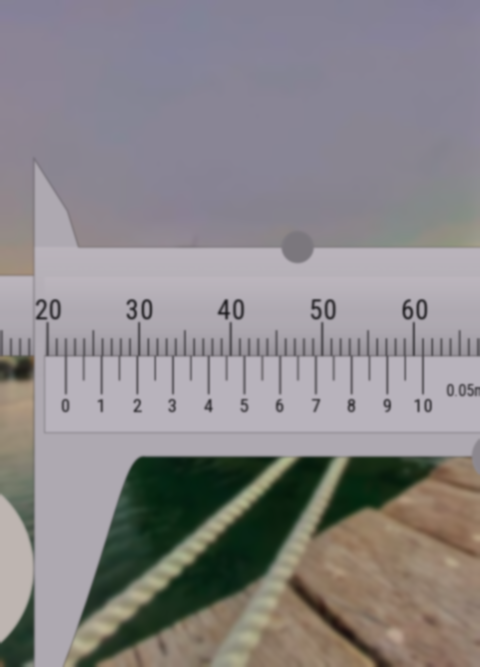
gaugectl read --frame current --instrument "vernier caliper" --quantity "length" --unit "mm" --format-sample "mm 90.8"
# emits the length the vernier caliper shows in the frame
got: mm 22.0
